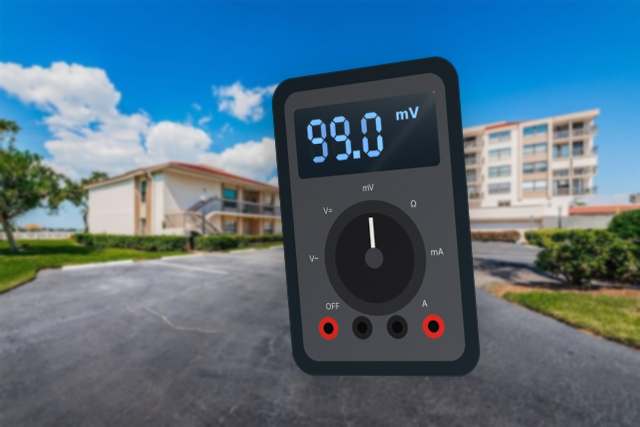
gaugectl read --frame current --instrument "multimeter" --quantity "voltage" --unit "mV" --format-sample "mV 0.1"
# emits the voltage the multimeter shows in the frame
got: mV 99.0
